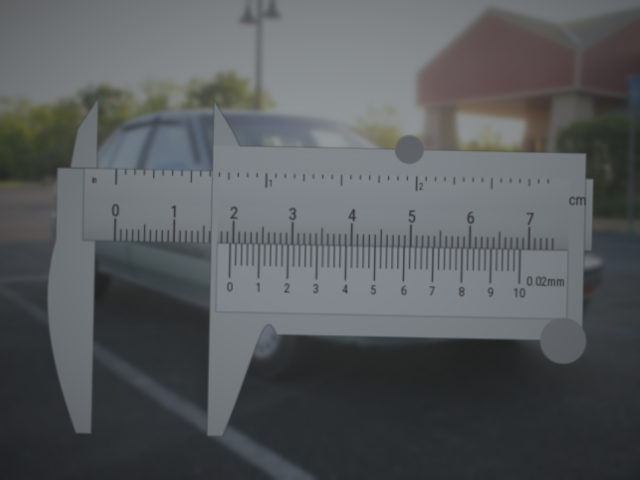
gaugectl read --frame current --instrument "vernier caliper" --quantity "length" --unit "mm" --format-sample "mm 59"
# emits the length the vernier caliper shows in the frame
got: mm 19.5
